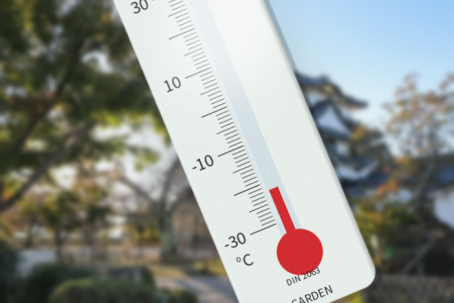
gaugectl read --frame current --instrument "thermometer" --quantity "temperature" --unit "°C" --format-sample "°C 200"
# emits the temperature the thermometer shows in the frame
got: °C -22
